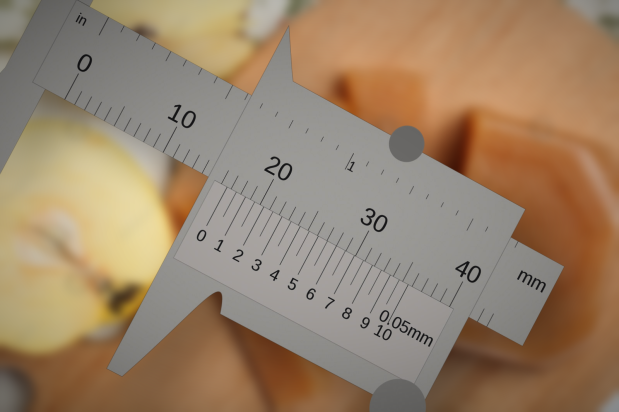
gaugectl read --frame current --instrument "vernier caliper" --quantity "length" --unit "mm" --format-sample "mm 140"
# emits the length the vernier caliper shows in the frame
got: mm 16.6
